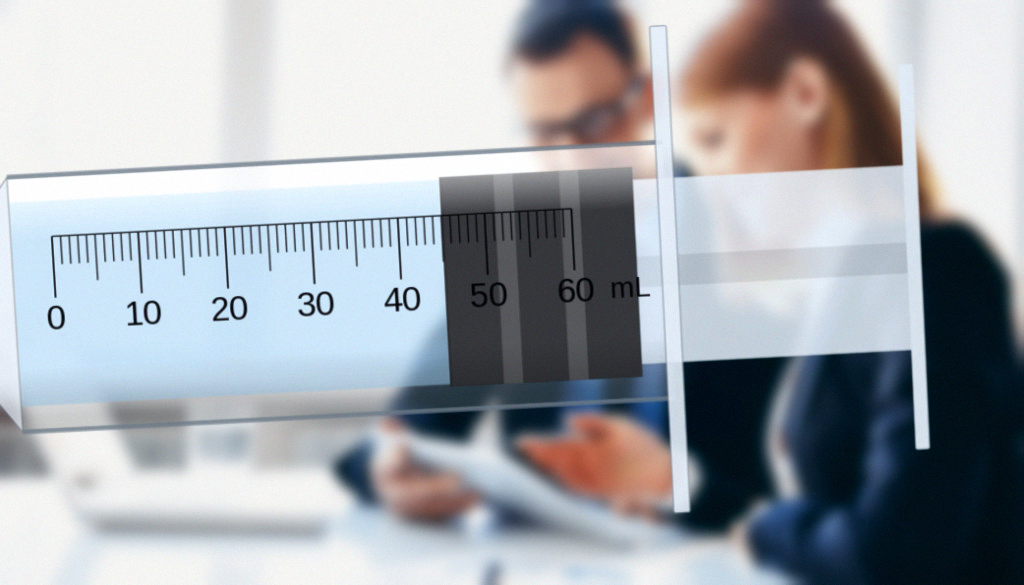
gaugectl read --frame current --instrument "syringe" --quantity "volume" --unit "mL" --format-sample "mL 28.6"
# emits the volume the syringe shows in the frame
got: mL 45
